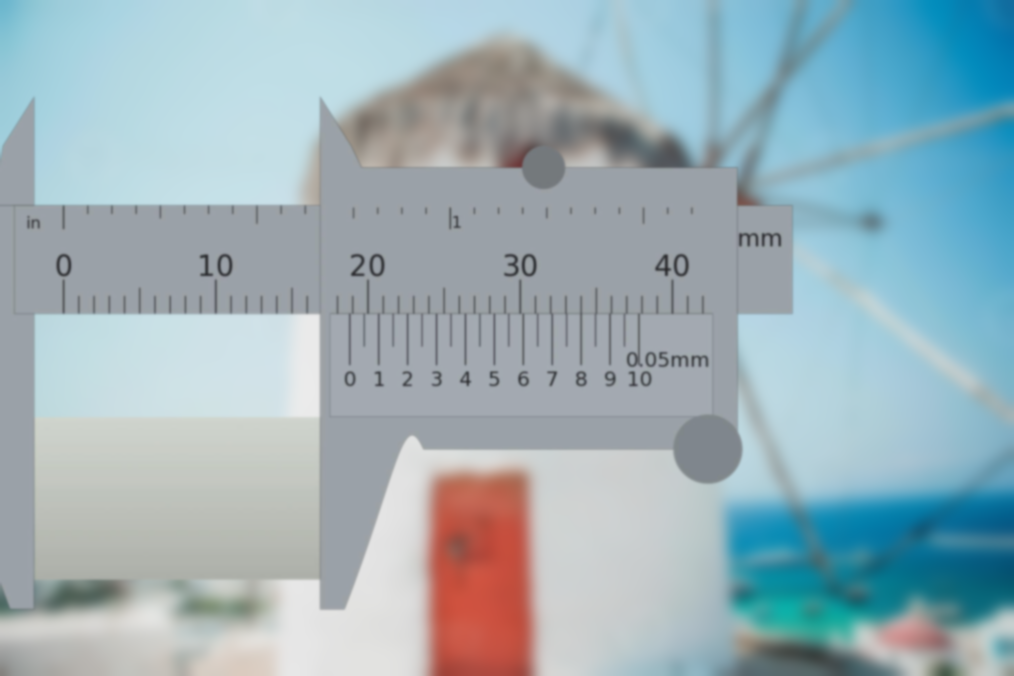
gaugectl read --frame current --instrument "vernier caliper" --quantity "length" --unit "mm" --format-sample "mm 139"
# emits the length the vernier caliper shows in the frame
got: mm 18.8
